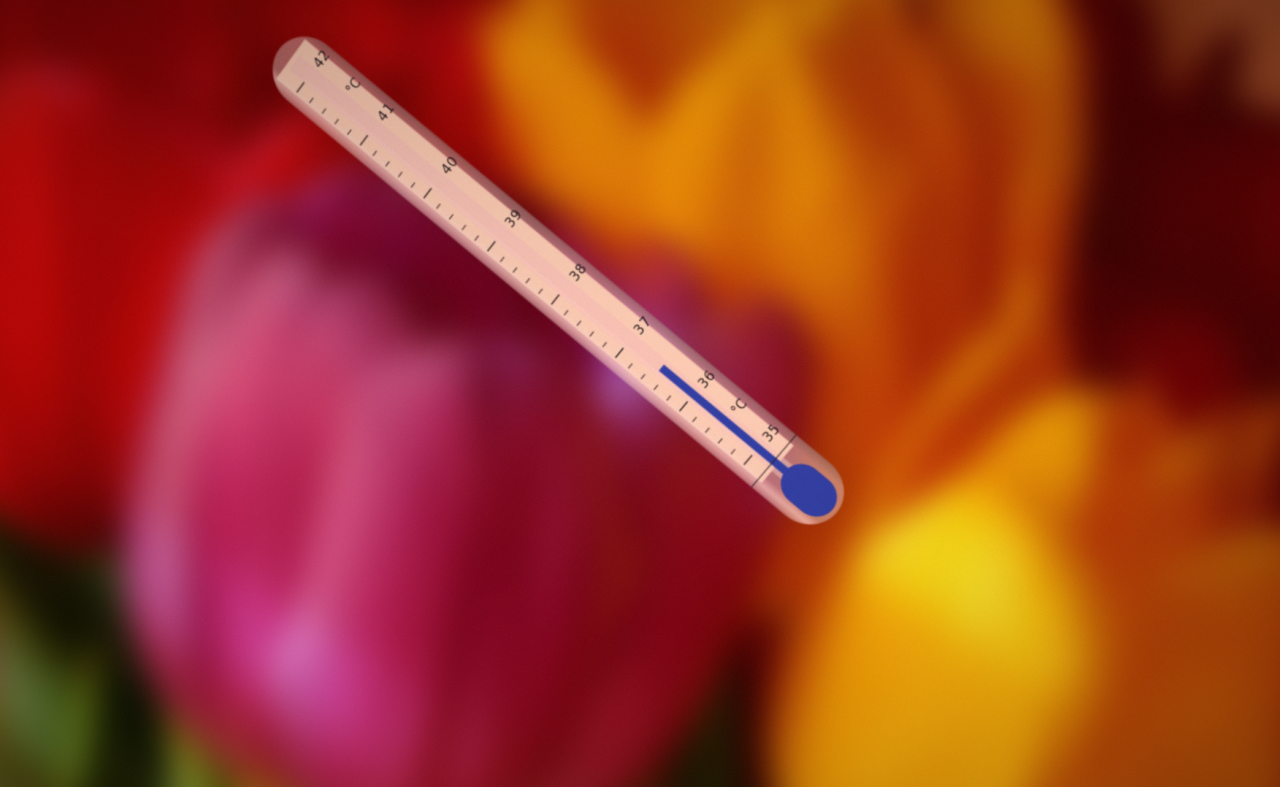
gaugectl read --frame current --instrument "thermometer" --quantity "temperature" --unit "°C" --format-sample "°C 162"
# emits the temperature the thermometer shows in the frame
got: °C 36.5
